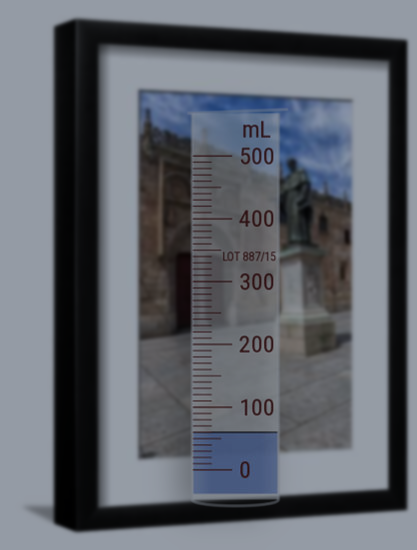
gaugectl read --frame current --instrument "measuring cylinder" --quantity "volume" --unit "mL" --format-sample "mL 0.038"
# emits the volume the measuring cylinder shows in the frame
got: mL 60
